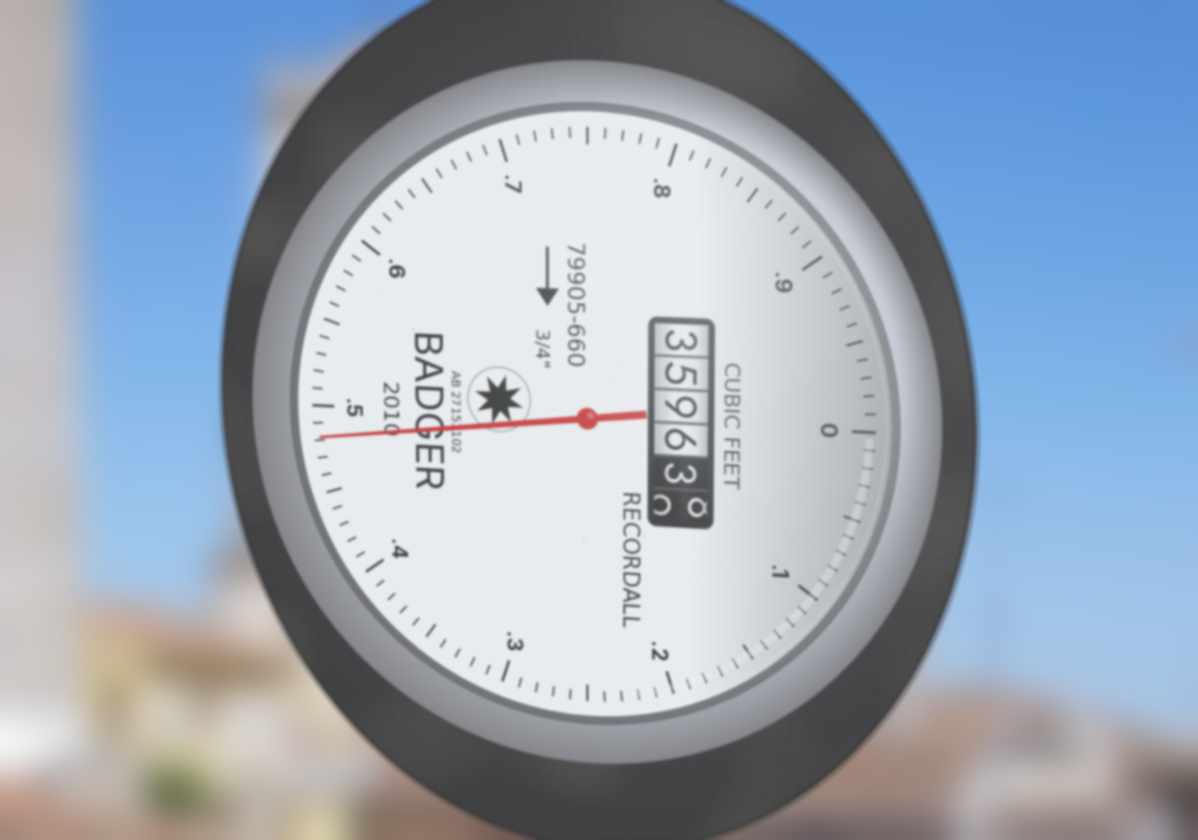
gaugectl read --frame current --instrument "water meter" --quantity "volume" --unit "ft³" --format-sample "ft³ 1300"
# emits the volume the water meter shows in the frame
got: ft³ 359638.48
